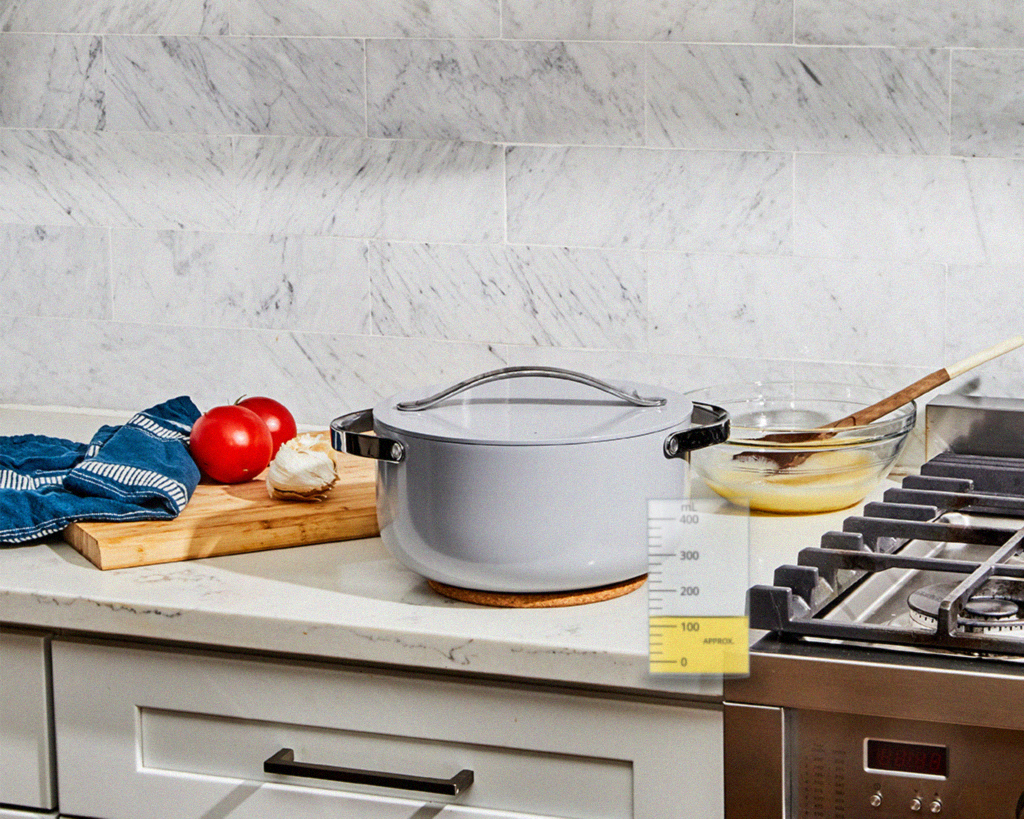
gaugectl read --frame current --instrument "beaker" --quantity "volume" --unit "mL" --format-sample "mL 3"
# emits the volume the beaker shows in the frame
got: mL 125
